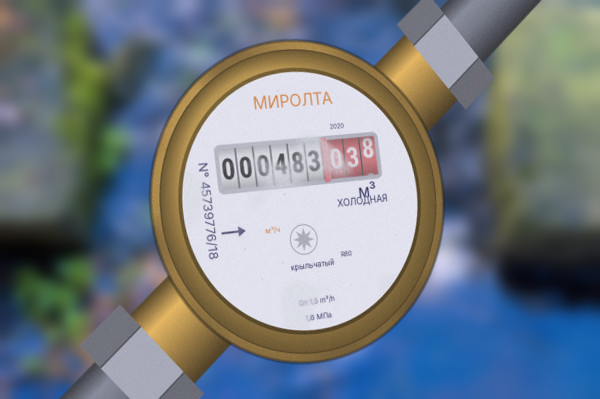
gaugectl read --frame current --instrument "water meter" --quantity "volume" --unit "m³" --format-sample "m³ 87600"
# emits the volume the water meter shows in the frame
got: m³ 483.038
